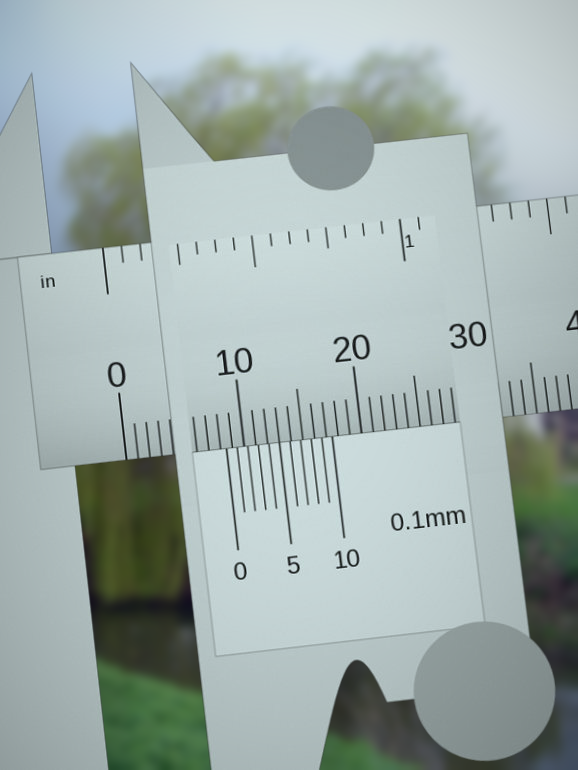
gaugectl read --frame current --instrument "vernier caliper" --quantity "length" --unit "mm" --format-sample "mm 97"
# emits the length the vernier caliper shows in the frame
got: mm 8.5
